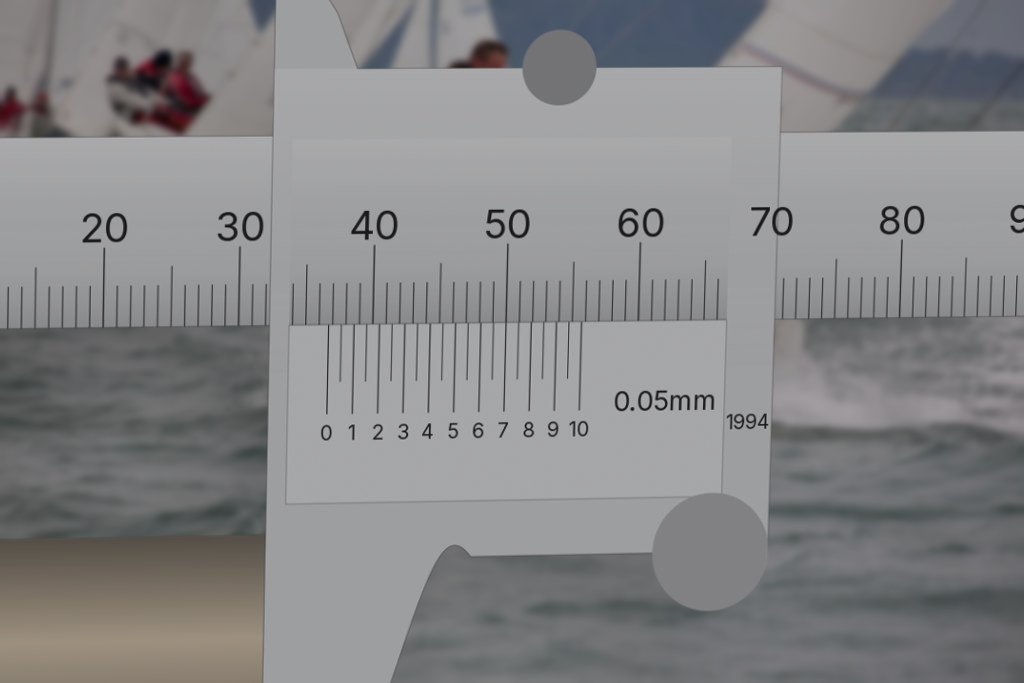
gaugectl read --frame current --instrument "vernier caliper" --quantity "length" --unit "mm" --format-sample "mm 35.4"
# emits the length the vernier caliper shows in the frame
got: mm 36.7
